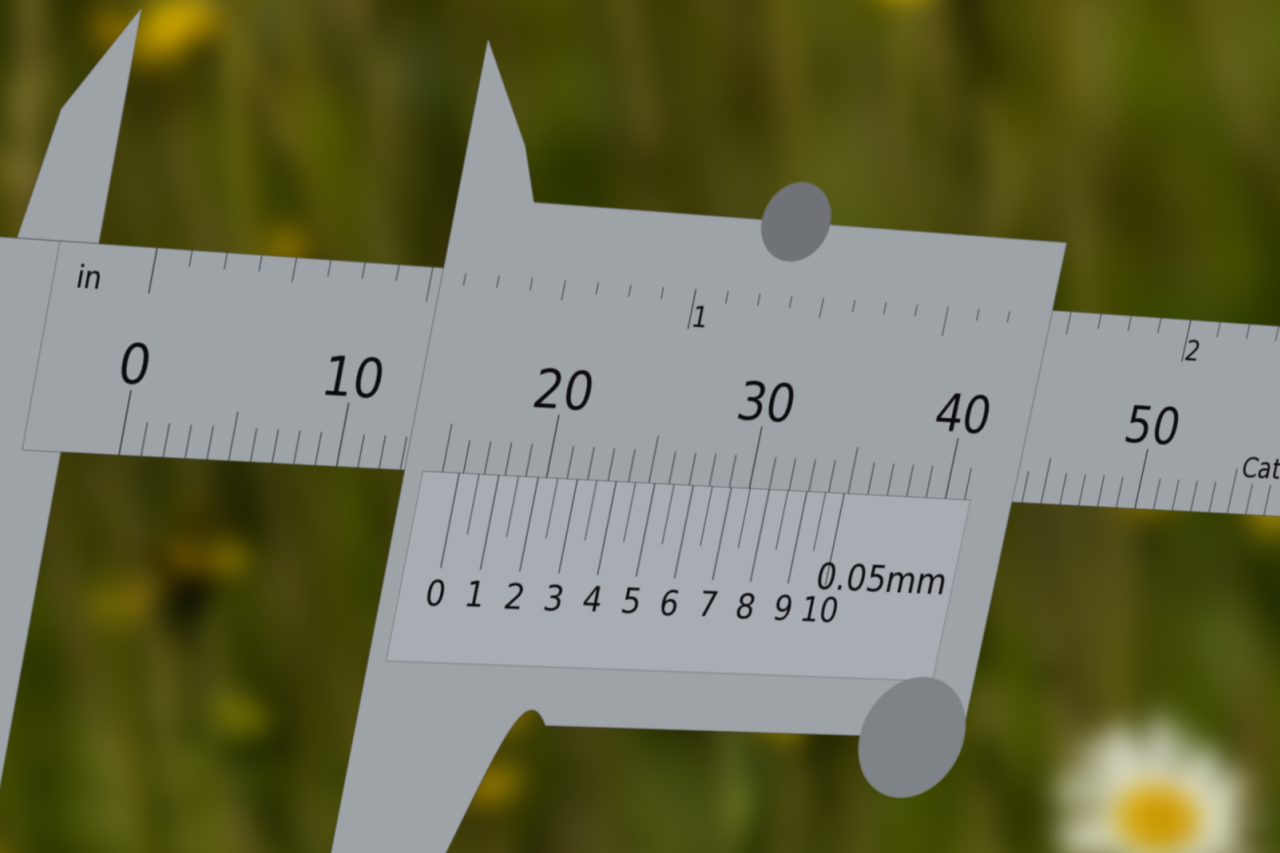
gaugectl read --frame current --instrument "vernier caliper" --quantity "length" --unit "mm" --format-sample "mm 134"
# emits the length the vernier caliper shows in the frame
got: mm 15.8
